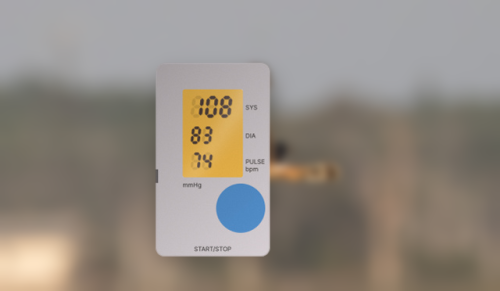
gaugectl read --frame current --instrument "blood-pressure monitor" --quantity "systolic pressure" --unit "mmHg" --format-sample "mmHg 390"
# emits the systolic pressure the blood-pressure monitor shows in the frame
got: mmHg 108
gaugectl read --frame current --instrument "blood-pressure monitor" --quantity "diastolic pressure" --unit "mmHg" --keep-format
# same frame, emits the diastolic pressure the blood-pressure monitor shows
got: mmHg 83
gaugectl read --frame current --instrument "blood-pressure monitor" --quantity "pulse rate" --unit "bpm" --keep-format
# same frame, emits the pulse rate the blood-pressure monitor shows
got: bpm 74
